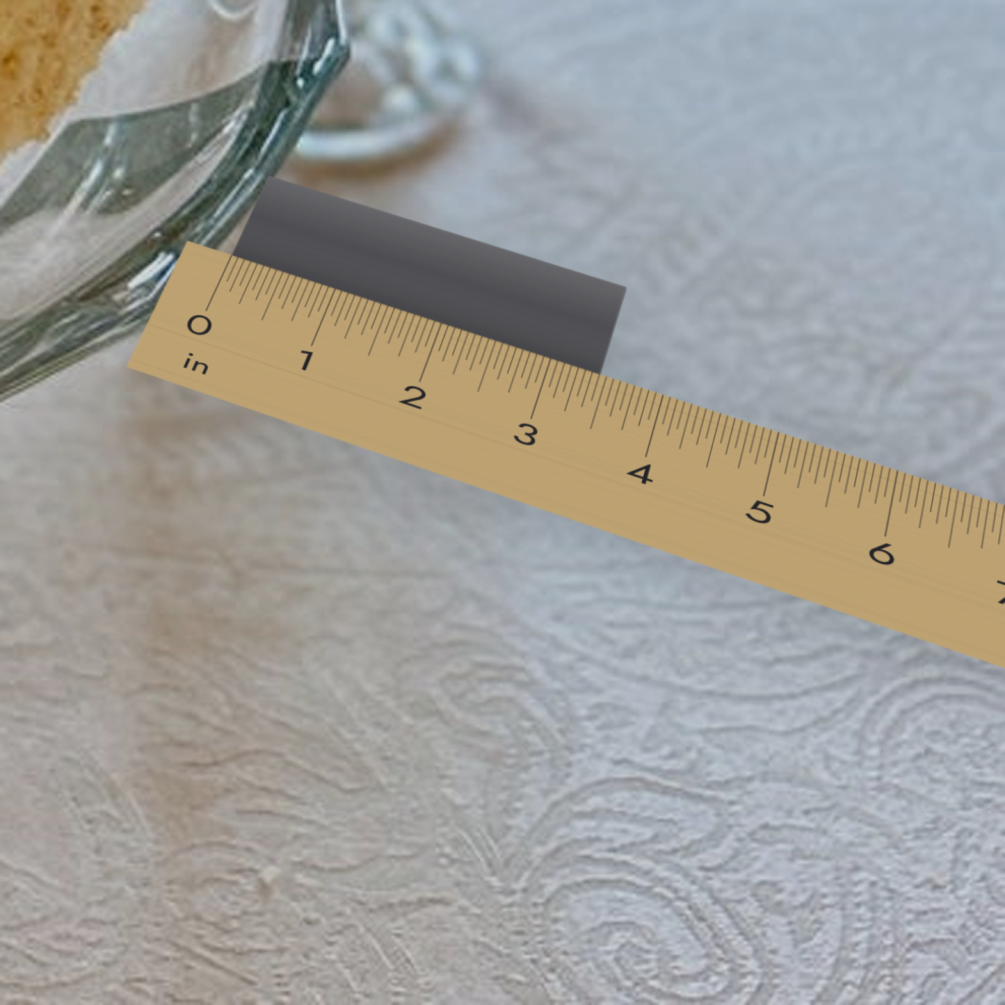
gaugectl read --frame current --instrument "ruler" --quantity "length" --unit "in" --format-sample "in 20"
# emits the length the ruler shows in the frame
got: in 3.4375
